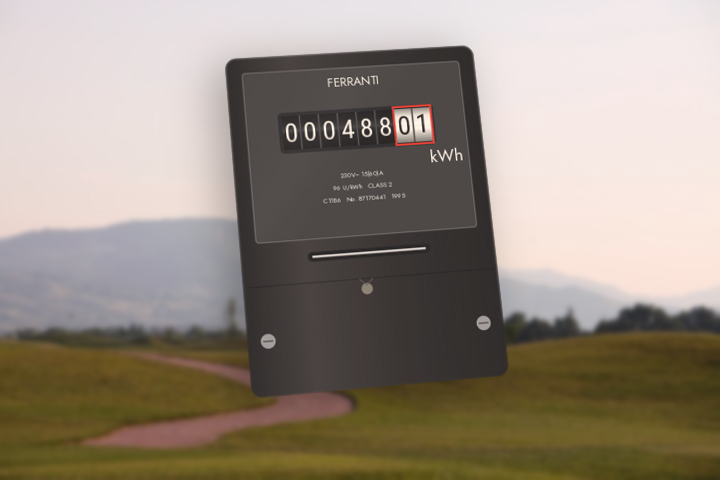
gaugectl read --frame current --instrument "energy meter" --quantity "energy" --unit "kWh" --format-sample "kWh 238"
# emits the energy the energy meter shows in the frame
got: kWh 488.01
